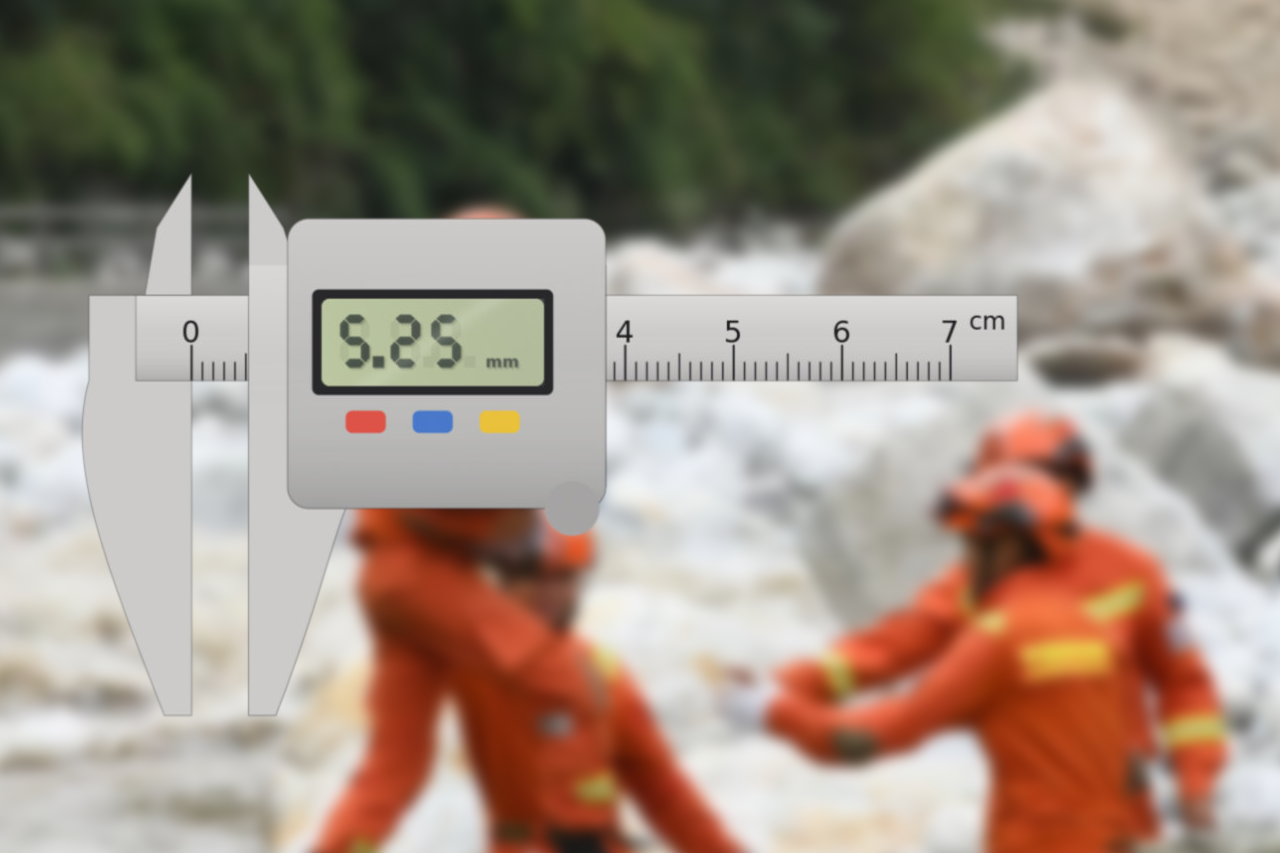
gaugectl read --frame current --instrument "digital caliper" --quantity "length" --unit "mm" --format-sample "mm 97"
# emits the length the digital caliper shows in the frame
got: mm 5.25
